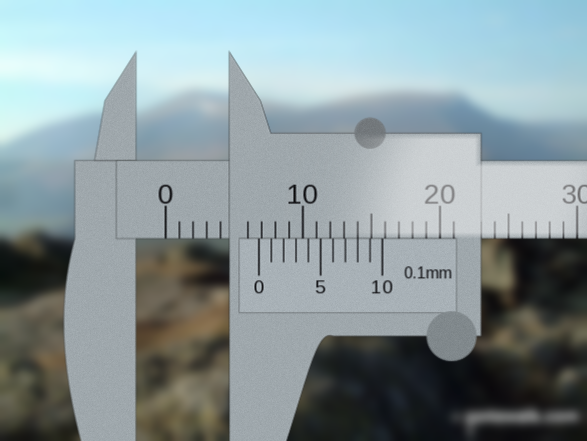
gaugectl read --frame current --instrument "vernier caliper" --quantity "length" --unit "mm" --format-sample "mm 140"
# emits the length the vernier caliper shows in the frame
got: mm 6.8
